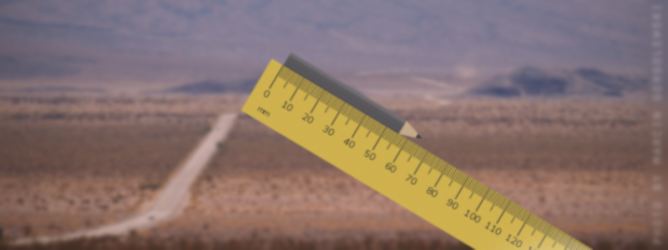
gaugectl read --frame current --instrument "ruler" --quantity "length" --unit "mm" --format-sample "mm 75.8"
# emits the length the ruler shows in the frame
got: mm 65
